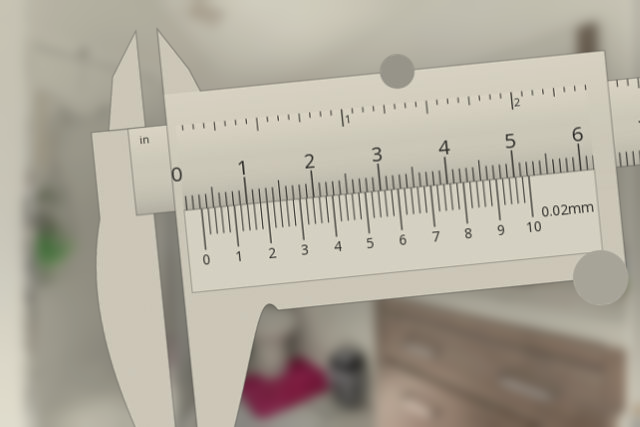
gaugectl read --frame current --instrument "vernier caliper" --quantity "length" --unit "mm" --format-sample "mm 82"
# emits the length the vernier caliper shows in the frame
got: mm 3.2
